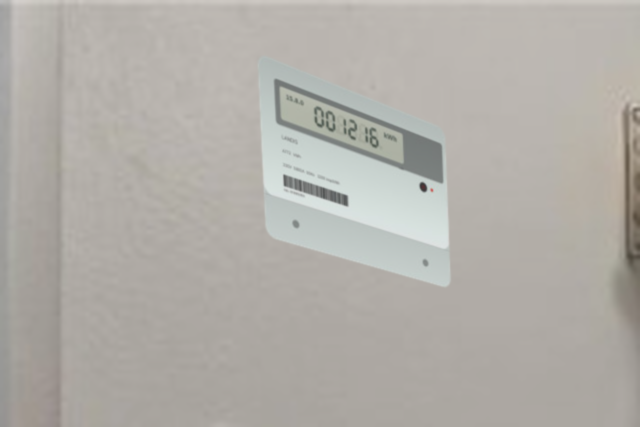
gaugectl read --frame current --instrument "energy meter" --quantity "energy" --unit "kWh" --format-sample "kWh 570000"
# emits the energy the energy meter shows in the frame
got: kWh 1216
